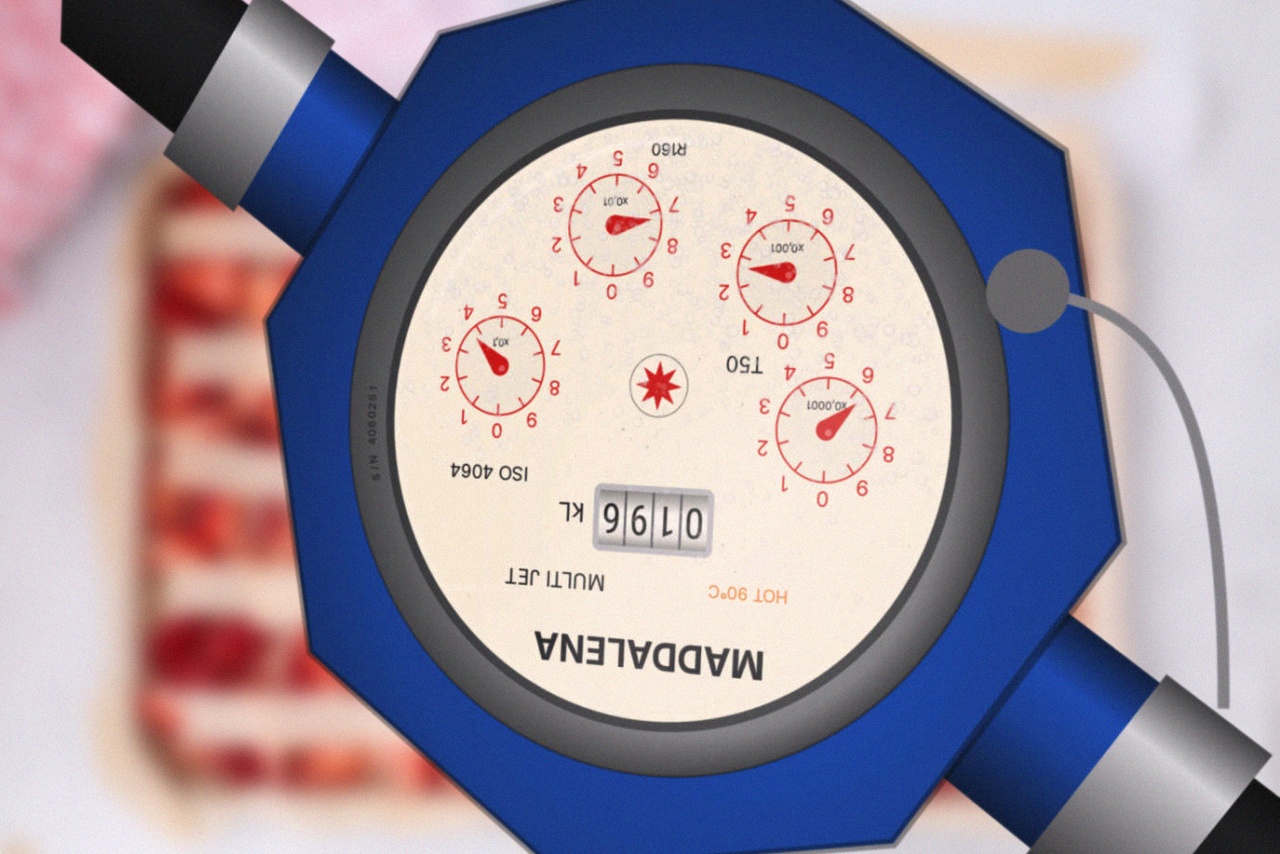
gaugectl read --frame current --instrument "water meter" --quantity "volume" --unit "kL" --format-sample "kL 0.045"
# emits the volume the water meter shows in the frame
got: kL 196.3726
